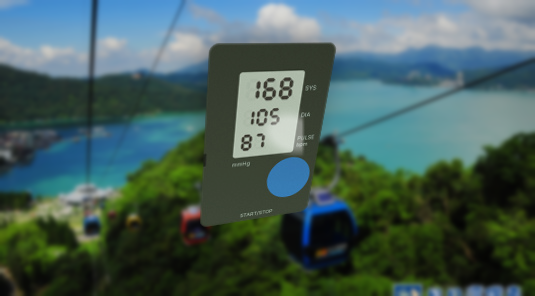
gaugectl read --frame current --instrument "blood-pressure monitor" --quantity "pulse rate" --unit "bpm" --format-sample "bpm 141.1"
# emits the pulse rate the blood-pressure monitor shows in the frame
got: bpm 87
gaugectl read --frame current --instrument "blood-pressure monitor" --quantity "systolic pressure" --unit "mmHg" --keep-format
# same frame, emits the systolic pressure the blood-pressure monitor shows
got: mmHg 168
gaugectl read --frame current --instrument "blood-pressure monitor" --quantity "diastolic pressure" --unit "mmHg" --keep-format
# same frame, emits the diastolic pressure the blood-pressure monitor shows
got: mmHg 105
